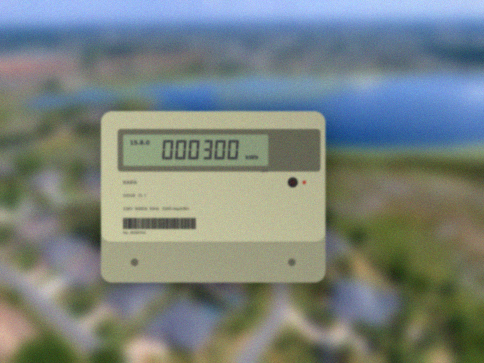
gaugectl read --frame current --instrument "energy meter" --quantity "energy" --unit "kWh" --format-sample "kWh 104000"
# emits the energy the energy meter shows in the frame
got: kWh 300
